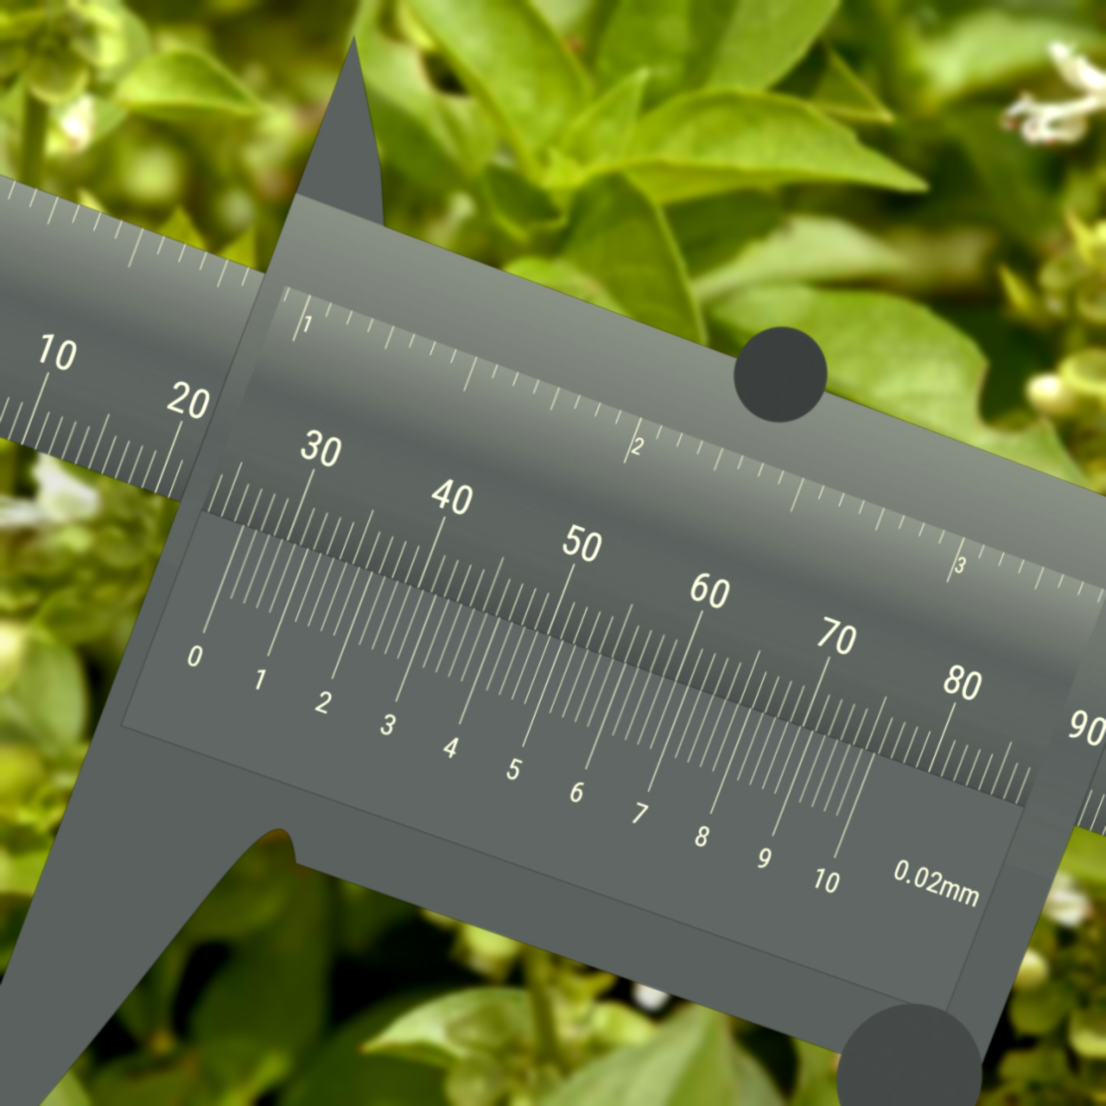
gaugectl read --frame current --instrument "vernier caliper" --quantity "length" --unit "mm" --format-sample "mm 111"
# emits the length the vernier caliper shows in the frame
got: mm 26.7
